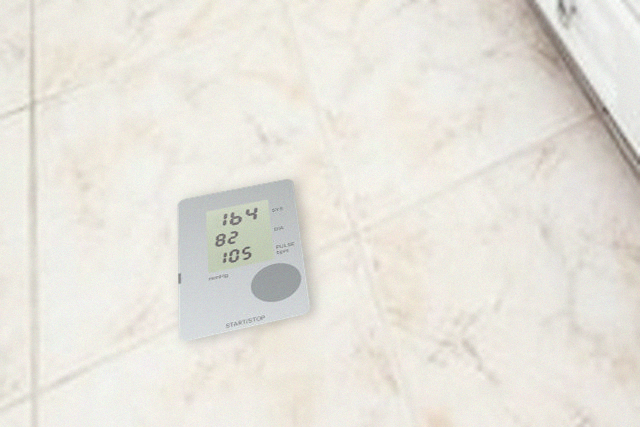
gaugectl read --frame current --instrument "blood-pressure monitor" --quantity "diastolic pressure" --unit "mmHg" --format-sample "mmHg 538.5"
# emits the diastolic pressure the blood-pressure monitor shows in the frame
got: mmHg 82
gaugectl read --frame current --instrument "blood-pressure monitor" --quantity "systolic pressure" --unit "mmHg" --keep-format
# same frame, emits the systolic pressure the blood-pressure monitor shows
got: mmHg 164
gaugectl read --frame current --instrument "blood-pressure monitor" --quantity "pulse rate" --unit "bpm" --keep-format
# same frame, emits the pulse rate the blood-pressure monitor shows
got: bpm 105
